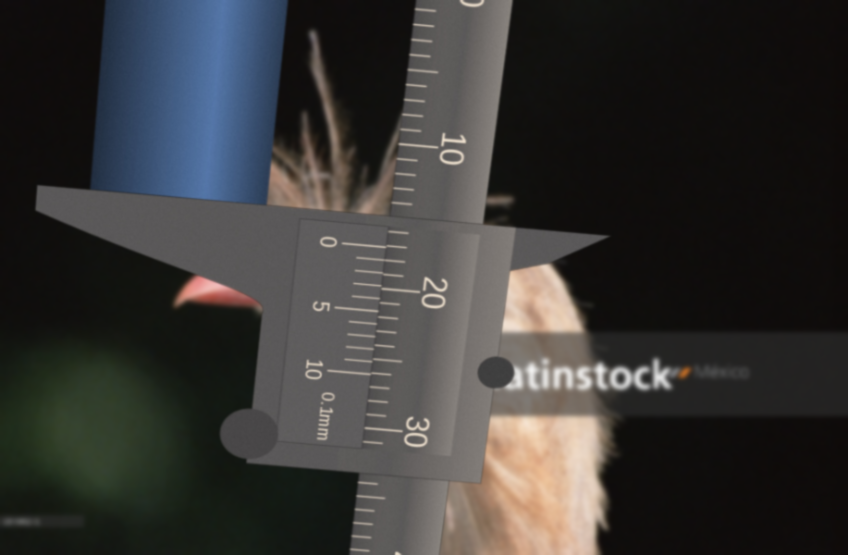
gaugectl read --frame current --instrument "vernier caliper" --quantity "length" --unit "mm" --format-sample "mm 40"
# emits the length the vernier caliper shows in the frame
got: mm 17.1
